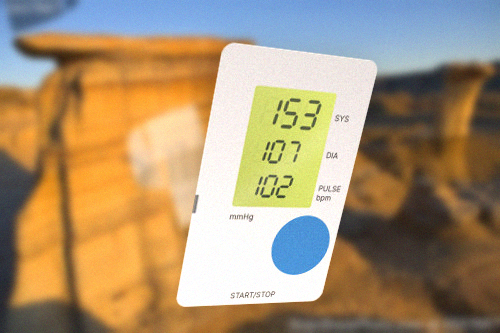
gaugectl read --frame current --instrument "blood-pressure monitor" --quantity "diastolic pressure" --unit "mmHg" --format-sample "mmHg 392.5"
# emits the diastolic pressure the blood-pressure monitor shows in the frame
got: mmHg 107
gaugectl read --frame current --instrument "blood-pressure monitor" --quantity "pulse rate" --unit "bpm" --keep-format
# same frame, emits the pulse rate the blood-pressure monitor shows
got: bpm 102
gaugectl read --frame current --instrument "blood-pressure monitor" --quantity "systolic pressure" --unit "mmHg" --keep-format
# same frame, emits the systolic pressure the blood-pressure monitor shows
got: mmHg 153
